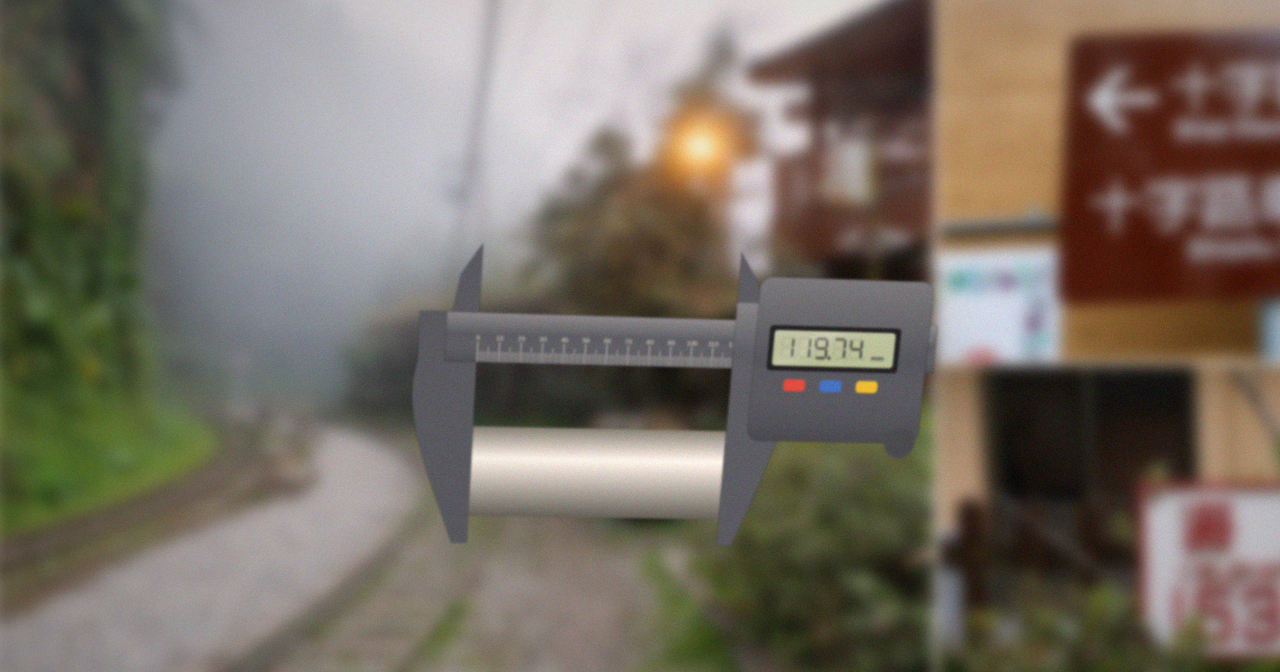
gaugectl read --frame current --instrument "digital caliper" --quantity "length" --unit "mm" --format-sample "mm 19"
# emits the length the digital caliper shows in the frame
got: mm 119.74
